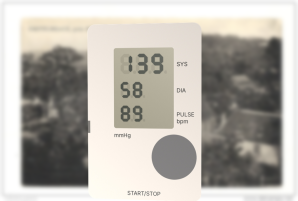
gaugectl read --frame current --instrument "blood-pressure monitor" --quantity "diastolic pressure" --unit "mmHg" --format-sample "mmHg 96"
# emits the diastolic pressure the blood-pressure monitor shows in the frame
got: mmHg 58
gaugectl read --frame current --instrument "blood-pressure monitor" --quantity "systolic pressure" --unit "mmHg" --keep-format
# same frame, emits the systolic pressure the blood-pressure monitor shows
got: mmHg 139
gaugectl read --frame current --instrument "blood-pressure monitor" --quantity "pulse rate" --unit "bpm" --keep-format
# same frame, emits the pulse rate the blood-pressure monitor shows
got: bpm 89
